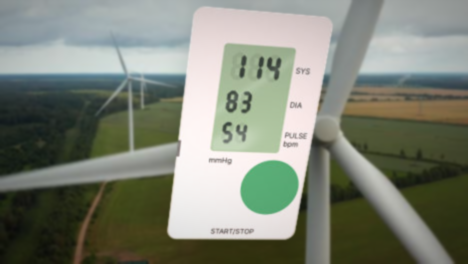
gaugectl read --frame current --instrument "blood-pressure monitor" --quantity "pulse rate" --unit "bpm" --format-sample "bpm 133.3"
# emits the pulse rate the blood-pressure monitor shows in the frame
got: bpm 54
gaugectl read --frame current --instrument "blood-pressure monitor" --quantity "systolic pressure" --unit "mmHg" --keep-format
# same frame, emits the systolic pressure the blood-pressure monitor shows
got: mmHg 114
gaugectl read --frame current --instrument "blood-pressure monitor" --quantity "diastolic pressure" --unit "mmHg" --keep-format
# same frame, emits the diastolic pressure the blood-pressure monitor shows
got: mmHg 83
